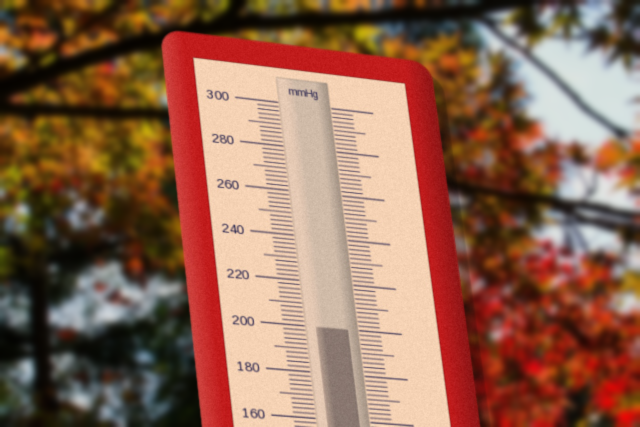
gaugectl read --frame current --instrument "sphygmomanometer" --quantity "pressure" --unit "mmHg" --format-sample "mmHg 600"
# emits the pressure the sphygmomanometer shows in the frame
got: mmHg 200
